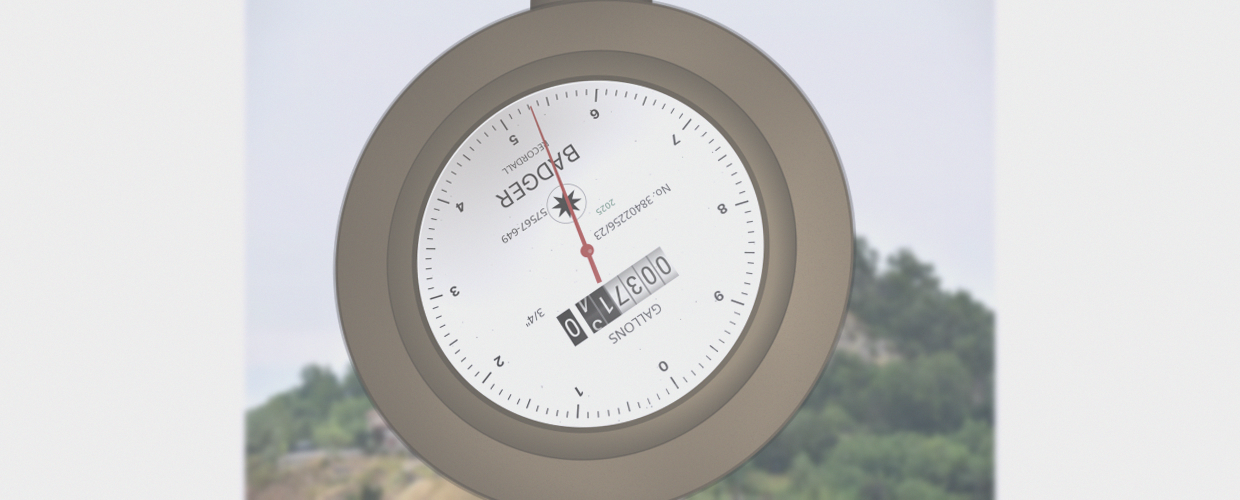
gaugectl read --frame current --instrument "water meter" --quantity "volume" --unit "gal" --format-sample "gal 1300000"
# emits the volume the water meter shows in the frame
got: gal 37135.3
